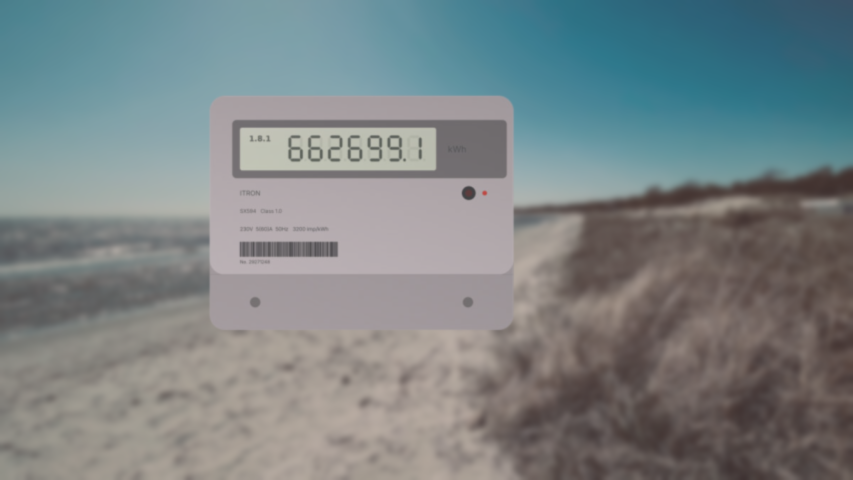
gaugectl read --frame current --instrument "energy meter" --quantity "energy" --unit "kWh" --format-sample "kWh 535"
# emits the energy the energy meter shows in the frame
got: kWh 662699.1
